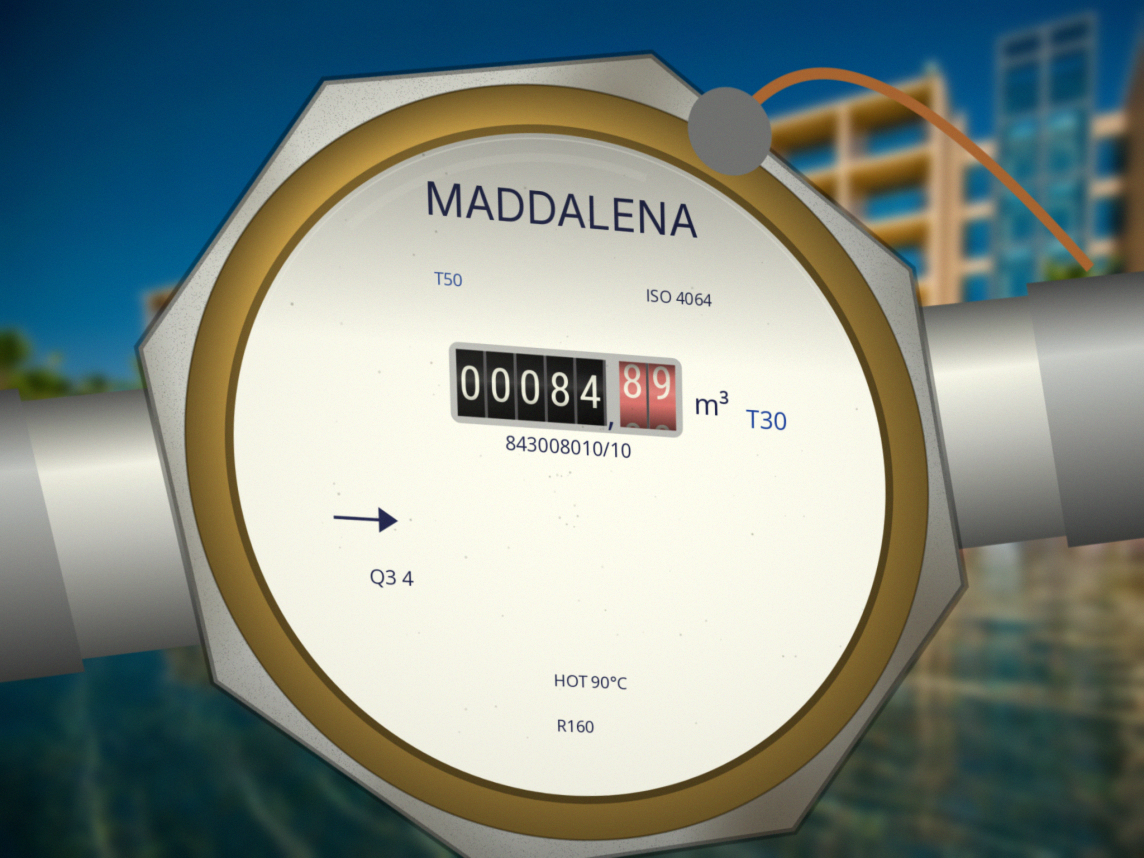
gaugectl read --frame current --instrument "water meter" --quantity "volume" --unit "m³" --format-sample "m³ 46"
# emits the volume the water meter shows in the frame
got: m³ 84.89
